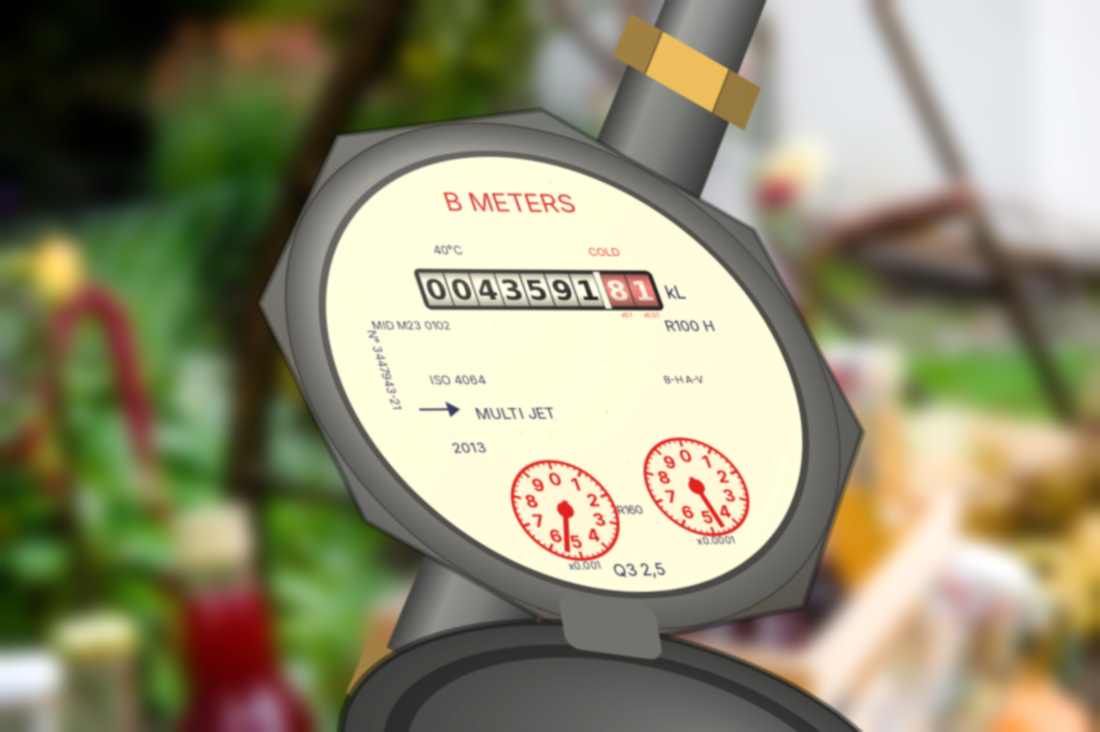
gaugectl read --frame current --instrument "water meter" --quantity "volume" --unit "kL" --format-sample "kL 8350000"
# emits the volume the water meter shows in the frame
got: kL 43591.8154
